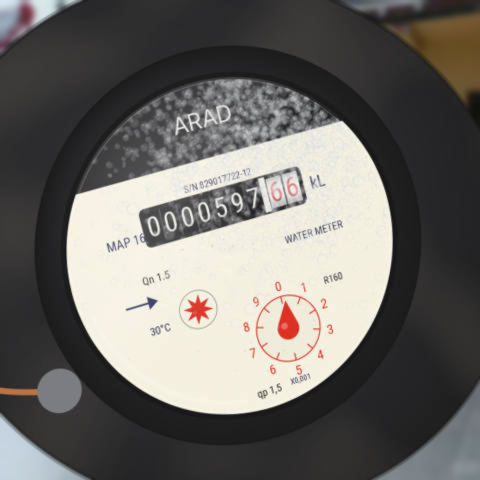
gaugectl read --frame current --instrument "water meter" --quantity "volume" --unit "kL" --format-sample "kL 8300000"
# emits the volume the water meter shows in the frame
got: kL 597.660
